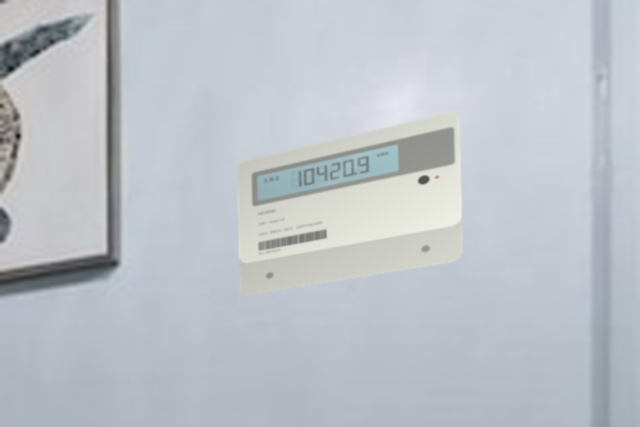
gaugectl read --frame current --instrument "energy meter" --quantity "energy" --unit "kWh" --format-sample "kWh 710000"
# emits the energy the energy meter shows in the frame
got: kWh 10420.9
